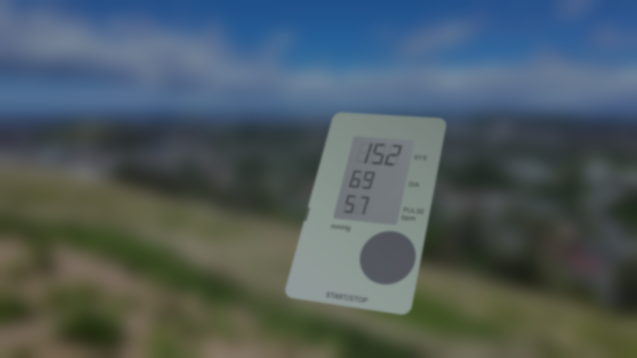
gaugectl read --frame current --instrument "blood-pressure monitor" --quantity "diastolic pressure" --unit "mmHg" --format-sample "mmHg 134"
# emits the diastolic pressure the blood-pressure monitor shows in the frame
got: mmHg 69
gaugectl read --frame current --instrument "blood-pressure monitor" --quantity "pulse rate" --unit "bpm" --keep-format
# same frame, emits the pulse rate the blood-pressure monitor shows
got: bpm 57
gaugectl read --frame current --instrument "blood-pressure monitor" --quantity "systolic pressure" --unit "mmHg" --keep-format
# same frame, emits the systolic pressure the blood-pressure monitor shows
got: mmHg 152
